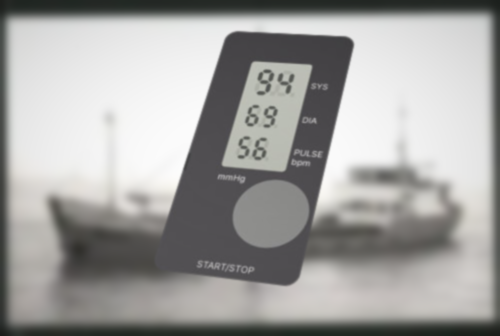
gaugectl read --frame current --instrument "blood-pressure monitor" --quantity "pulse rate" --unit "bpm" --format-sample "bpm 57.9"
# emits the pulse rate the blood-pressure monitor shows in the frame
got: bpm 56
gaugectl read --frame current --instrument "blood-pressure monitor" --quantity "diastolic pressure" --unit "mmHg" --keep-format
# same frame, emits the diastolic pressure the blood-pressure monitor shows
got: mmHg 69
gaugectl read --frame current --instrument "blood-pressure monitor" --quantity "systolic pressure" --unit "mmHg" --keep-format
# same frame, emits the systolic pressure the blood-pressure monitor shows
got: mmHg 94
